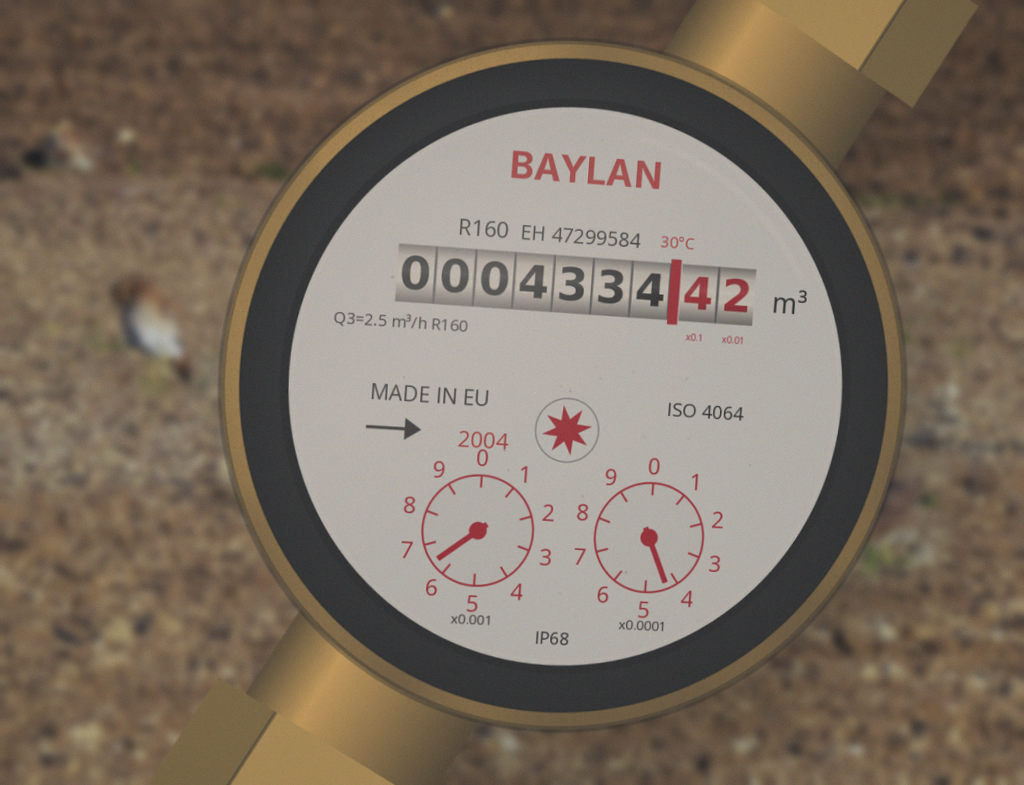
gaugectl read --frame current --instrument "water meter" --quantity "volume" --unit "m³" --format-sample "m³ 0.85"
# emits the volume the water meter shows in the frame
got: m³ 4334.4264
